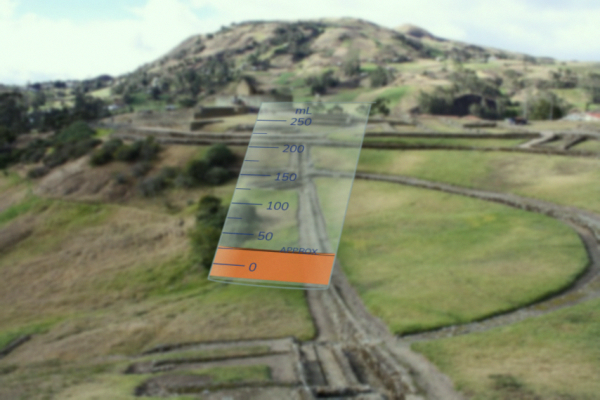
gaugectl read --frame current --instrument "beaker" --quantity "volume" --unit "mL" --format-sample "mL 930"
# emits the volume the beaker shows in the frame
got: mL 25
